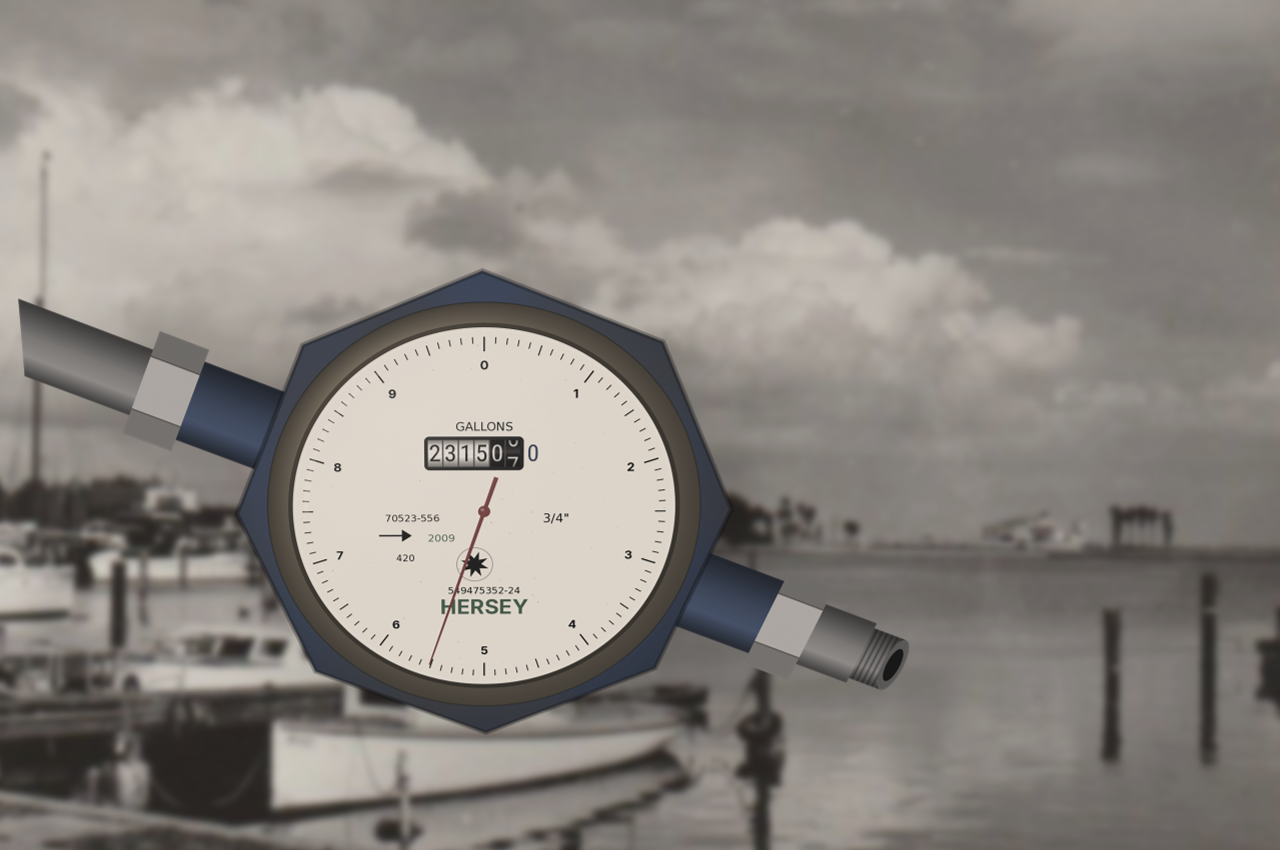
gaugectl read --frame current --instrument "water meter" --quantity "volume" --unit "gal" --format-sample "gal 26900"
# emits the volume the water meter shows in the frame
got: gal 2315065.5
